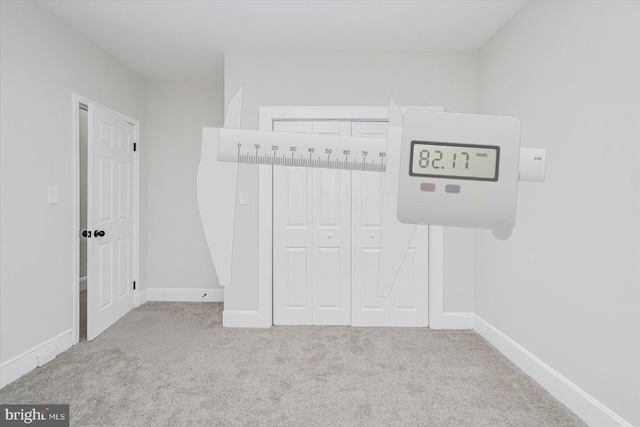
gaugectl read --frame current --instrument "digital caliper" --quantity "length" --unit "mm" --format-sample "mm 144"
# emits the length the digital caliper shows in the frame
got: mm 82.17
